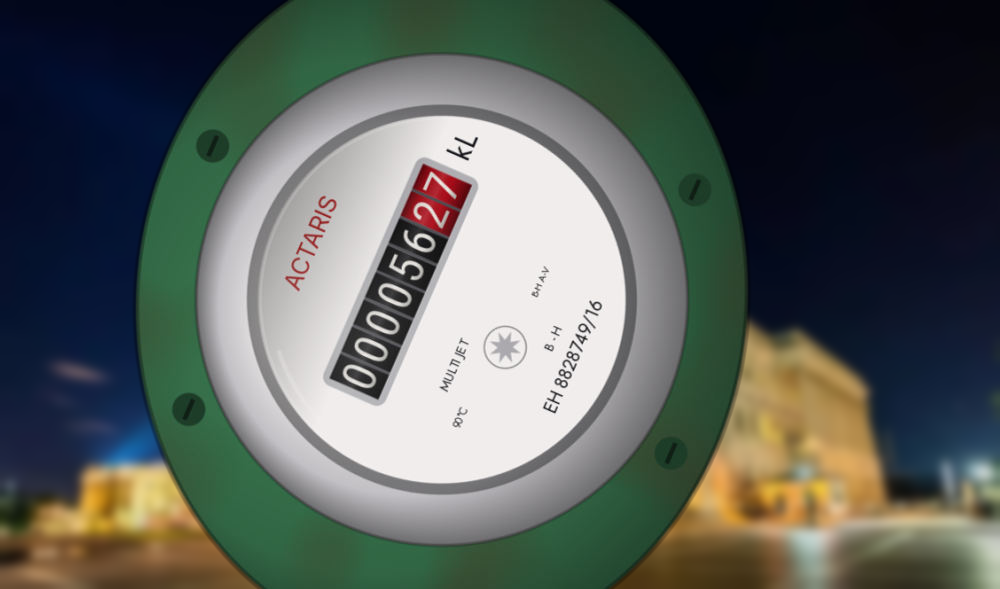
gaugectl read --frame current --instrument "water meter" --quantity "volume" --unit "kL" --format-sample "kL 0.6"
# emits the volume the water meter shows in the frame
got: kL 56.27
